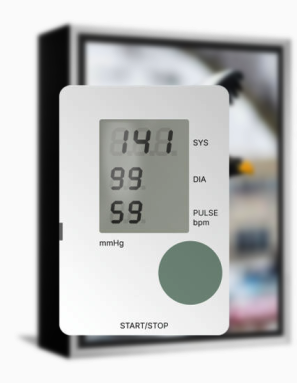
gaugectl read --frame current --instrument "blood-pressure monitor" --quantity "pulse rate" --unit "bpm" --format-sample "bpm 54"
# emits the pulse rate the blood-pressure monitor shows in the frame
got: bpm 59
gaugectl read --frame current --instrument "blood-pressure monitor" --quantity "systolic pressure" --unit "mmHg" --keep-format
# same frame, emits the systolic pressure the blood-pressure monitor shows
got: mmHg 141
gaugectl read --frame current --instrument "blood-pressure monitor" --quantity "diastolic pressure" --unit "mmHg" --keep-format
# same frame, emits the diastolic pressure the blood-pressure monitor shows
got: mmHg 99
